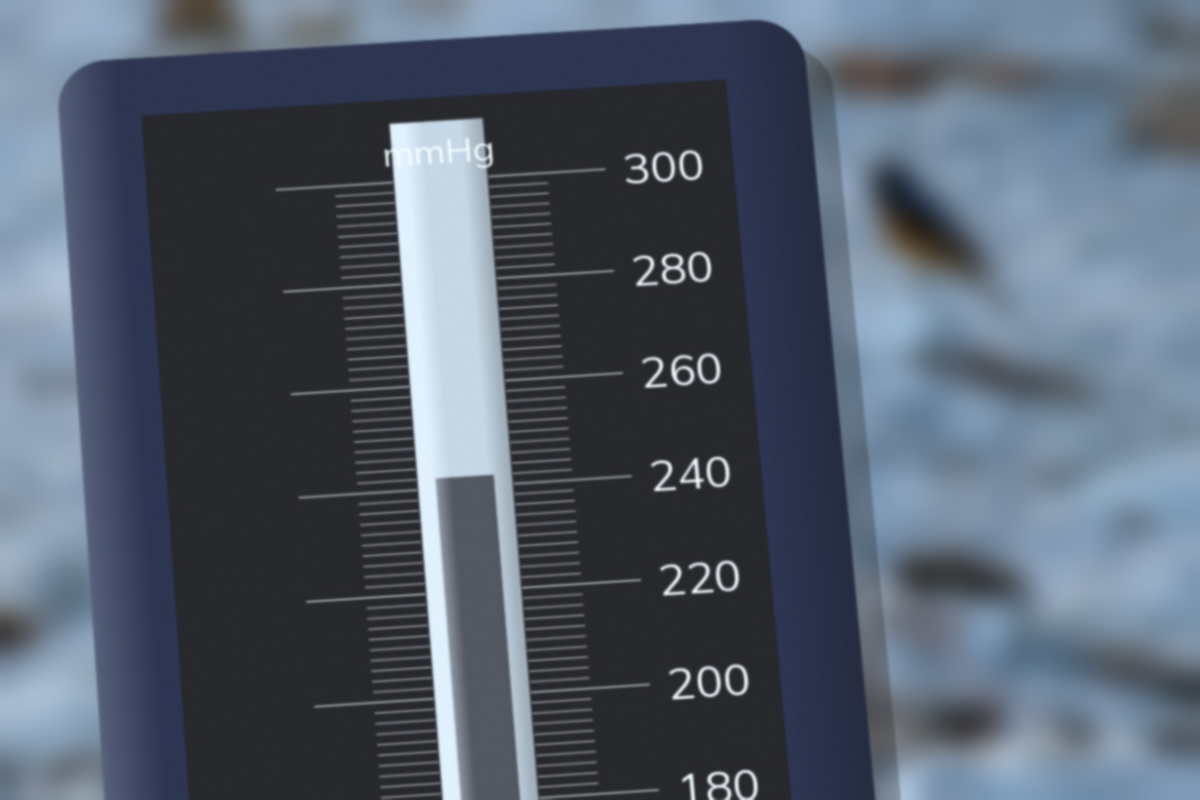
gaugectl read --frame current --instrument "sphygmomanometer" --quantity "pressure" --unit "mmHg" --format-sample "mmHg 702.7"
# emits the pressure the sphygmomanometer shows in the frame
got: mmHg 242
